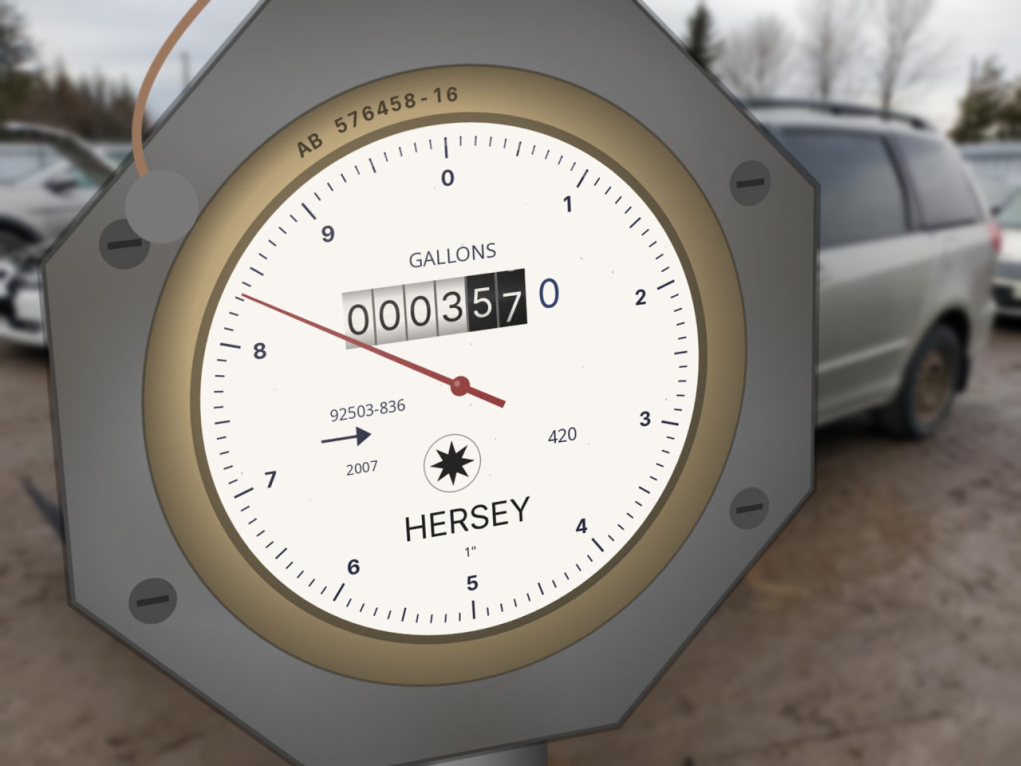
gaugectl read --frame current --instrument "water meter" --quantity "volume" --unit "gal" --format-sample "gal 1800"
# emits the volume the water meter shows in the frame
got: gal 3568.3
